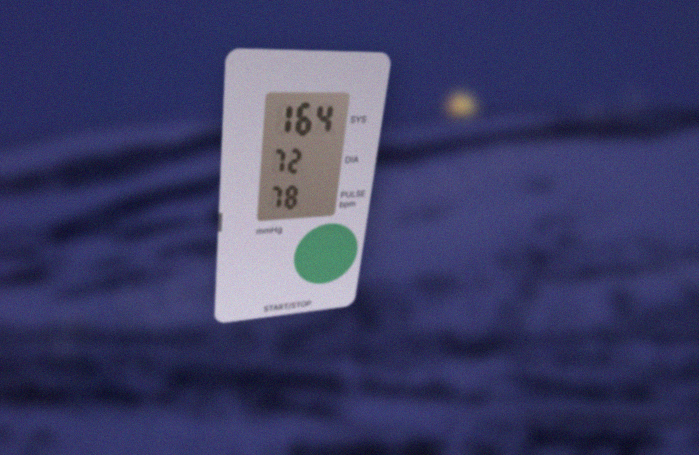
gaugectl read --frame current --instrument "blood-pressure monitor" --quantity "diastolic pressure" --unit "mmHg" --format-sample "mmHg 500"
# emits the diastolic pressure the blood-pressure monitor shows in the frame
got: mmHg 72
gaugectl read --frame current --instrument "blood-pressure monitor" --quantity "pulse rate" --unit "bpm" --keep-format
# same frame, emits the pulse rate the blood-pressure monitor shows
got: bpm 78
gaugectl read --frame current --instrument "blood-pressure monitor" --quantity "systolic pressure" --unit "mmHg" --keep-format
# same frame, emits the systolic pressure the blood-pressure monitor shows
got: mmHg 164
